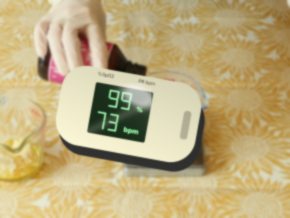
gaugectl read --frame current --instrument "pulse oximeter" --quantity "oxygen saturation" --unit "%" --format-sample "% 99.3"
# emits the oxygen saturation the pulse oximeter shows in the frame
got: % 99
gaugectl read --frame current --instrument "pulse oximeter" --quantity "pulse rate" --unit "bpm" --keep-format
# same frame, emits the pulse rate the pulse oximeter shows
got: bpm 73
